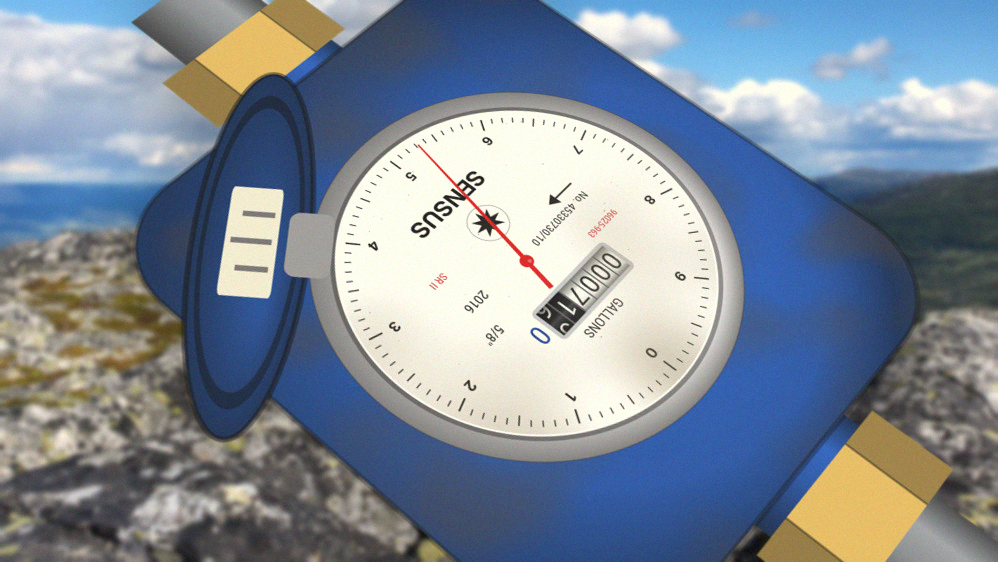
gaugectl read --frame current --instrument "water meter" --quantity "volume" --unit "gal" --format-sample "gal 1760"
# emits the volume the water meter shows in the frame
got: gal 7155.3
